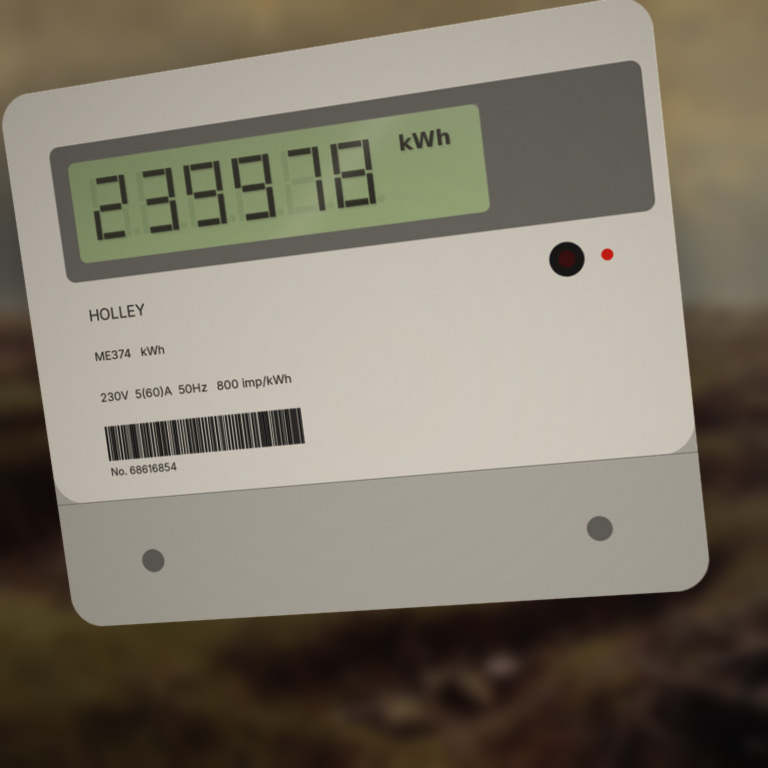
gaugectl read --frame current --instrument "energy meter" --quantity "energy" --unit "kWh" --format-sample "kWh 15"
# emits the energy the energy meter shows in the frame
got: kWh 239978
